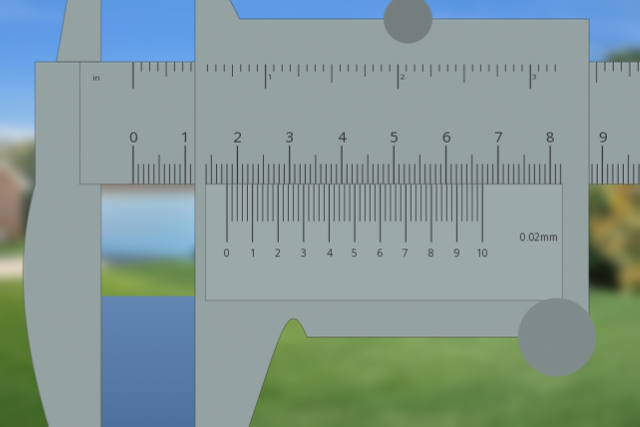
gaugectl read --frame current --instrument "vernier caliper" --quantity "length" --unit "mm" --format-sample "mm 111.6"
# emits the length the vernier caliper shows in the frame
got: mm 18.0
